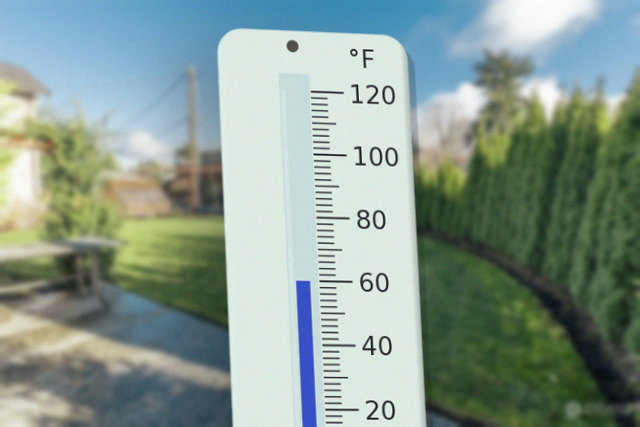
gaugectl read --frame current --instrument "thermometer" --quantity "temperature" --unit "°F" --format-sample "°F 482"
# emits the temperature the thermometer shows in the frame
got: °F 60
